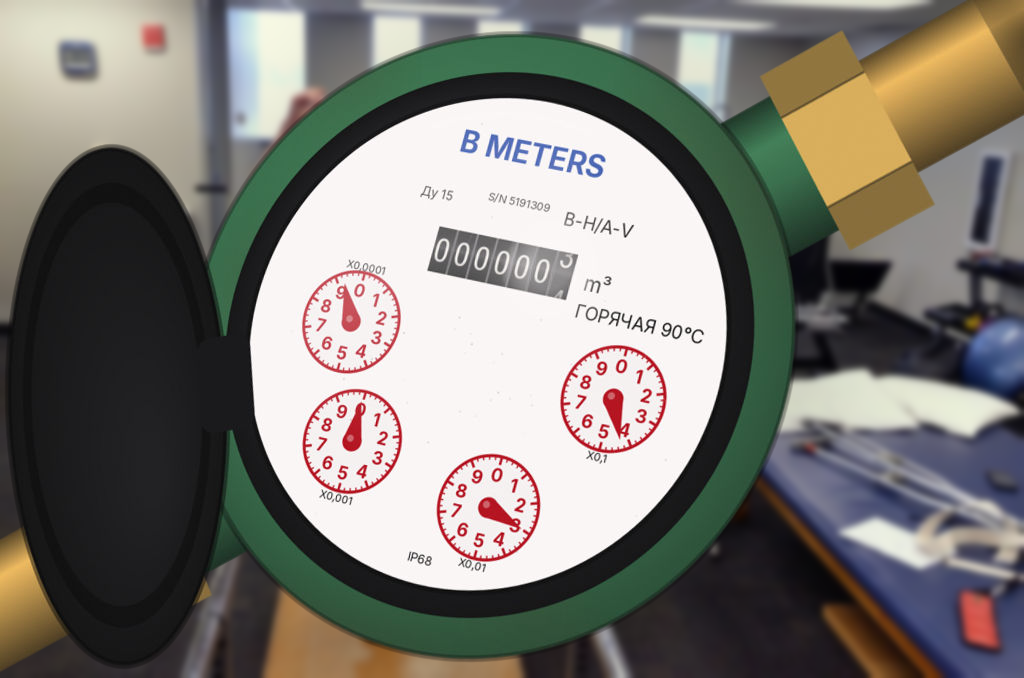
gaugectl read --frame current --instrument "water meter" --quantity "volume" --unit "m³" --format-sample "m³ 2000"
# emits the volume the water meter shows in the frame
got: m³ 3.4299
